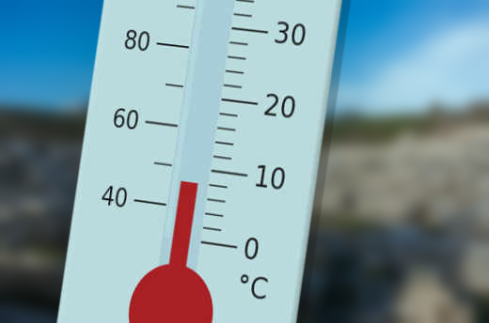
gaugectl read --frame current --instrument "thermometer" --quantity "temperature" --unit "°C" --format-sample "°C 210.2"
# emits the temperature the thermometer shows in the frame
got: °C 8
